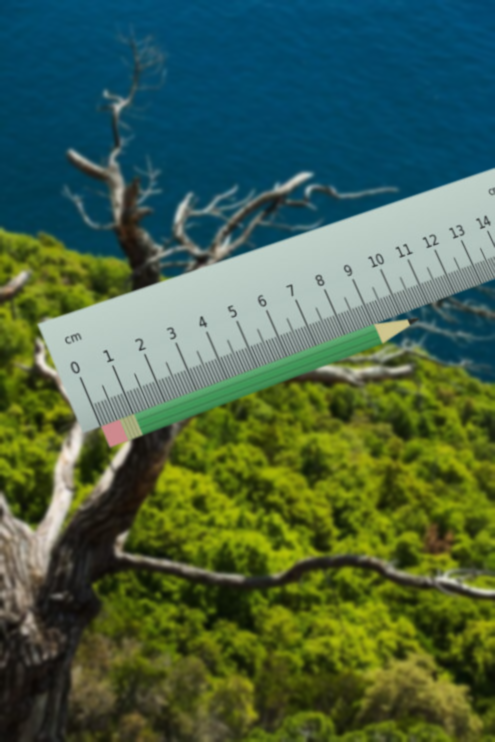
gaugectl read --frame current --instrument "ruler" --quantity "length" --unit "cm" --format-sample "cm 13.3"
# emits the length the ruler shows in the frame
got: cm 10.5
